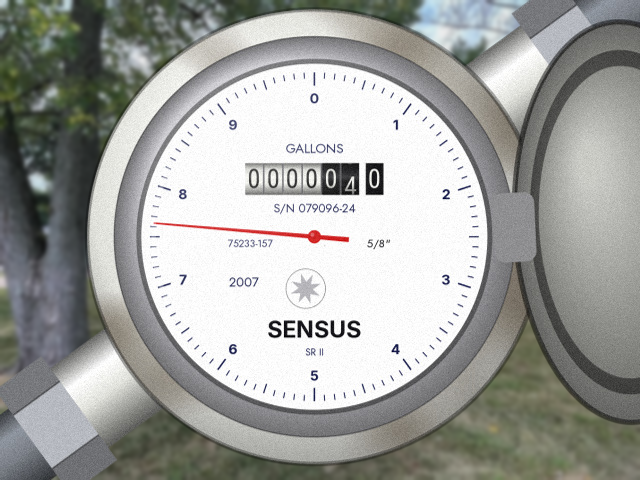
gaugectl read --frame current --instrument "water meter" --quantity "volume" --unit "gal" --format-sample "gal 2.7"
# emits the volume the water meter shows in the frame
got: gal 37.6
